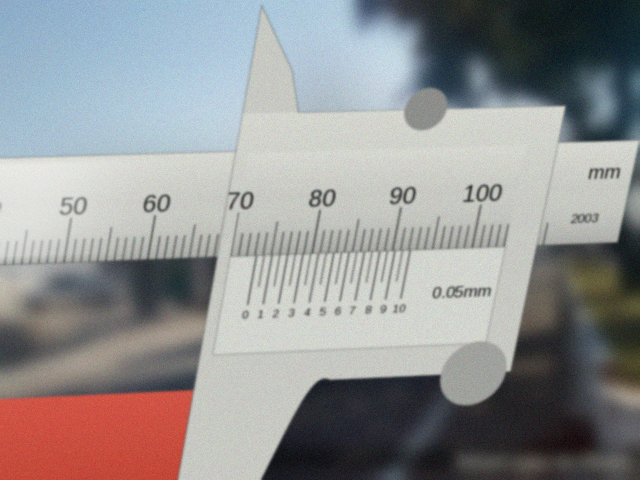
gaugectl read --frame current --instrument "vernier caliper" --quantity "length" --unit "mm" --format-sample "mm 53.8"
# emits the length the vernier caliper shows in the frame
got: mm 73.2
